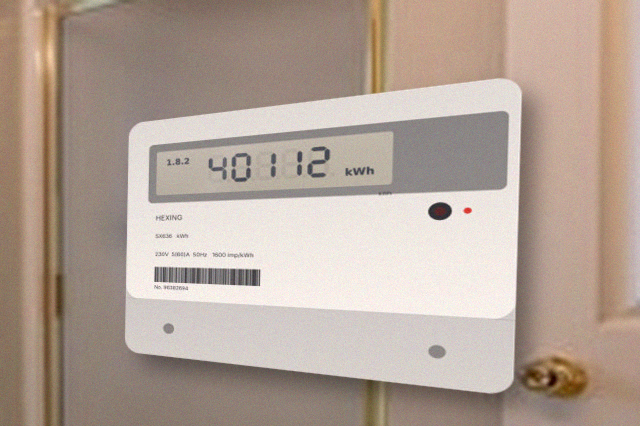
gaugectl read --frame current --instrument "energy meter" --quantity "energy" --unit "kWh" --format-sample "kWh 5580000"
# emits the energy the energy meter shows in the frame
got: kWh 40112
